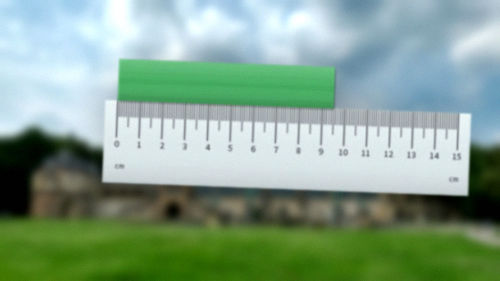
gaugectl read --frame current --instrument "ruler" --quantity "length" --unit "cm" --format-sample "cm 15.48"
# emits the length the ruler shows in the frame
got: cm 9.5
